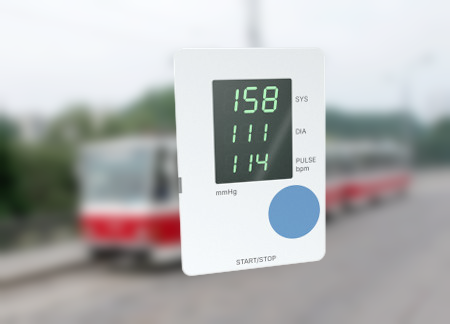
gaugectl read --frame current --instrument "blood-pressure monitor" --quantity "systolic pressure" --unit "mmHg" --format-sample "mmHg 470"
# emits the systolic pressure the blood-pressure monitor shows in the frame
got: mmHg 158
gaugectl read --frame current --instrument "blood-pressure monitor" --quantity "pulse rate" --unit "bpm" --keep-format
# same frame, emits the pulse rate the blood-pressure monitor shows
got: bpm 114
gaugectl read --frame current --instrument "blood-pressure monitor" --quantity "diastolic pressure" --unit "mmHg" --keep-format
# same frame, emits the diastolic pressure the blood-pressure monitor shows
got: mmHg 111
